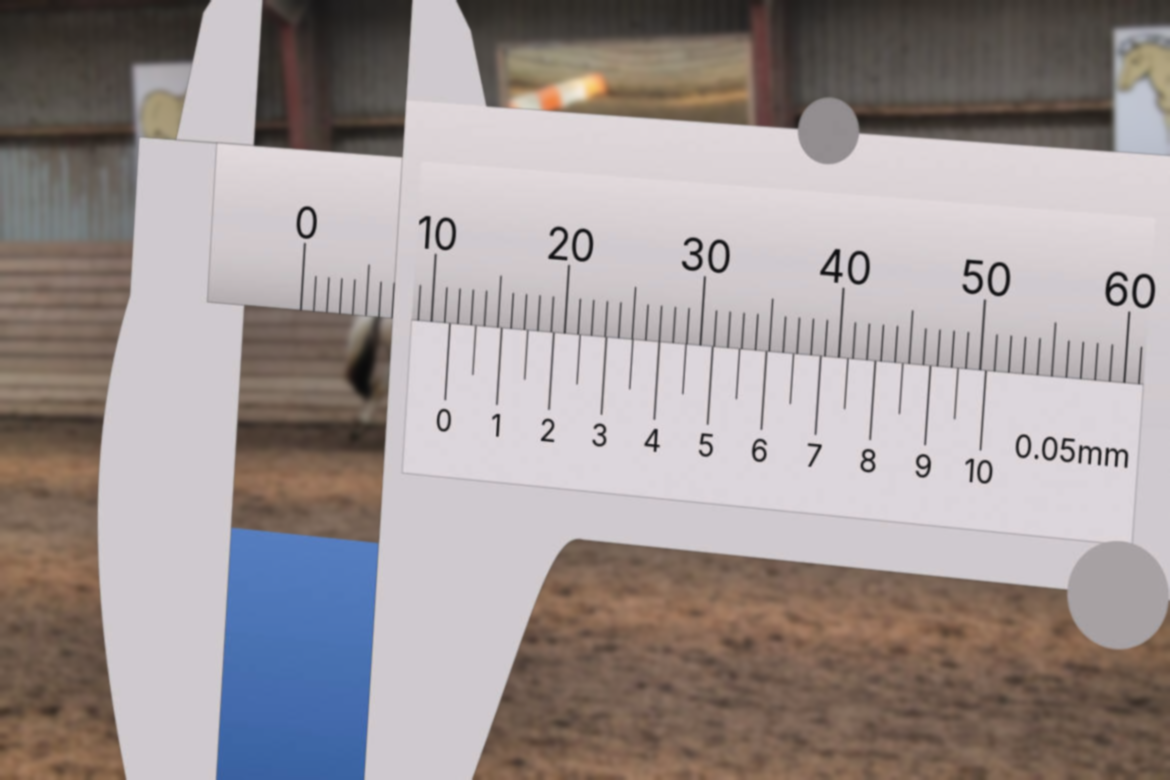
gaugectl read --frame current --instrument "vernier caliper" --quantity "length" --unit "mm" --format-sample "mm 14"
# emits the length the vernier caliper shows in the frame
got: mm 11.4
